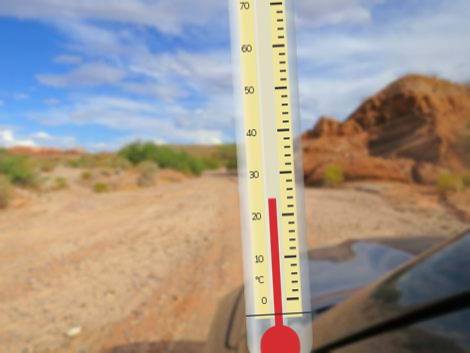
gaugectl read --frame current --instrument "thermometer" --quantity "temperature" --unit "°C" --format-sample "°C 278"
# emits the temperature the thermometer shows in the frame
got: °C 24
